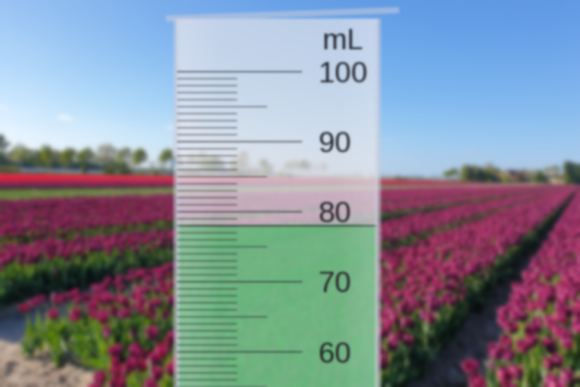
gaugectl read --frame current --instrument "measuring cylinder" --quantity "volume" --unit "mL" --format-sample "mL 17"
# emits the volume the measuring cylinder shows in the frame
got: mL 78
